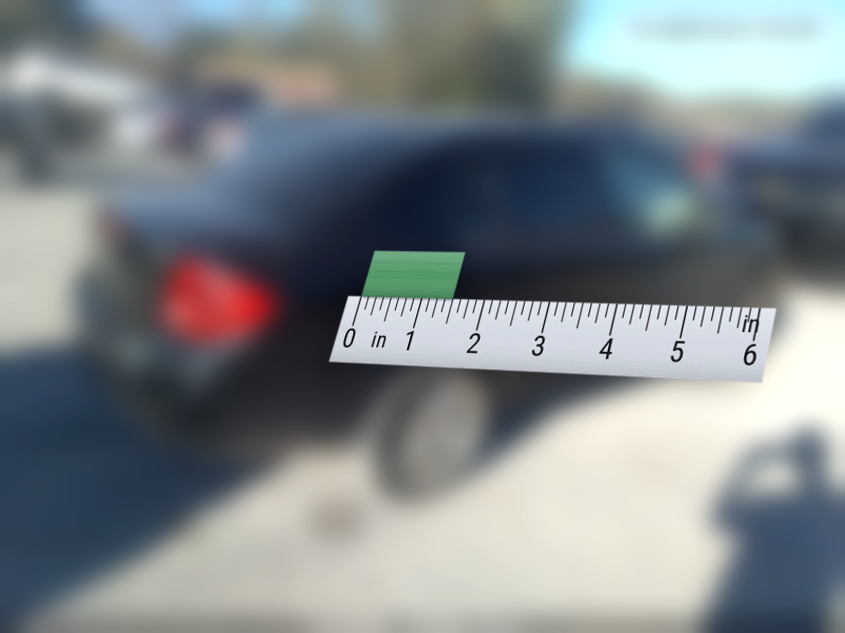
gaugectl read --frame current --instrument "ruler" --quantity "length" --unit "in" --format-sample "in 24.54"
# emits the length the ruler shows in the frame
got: in 1.5
